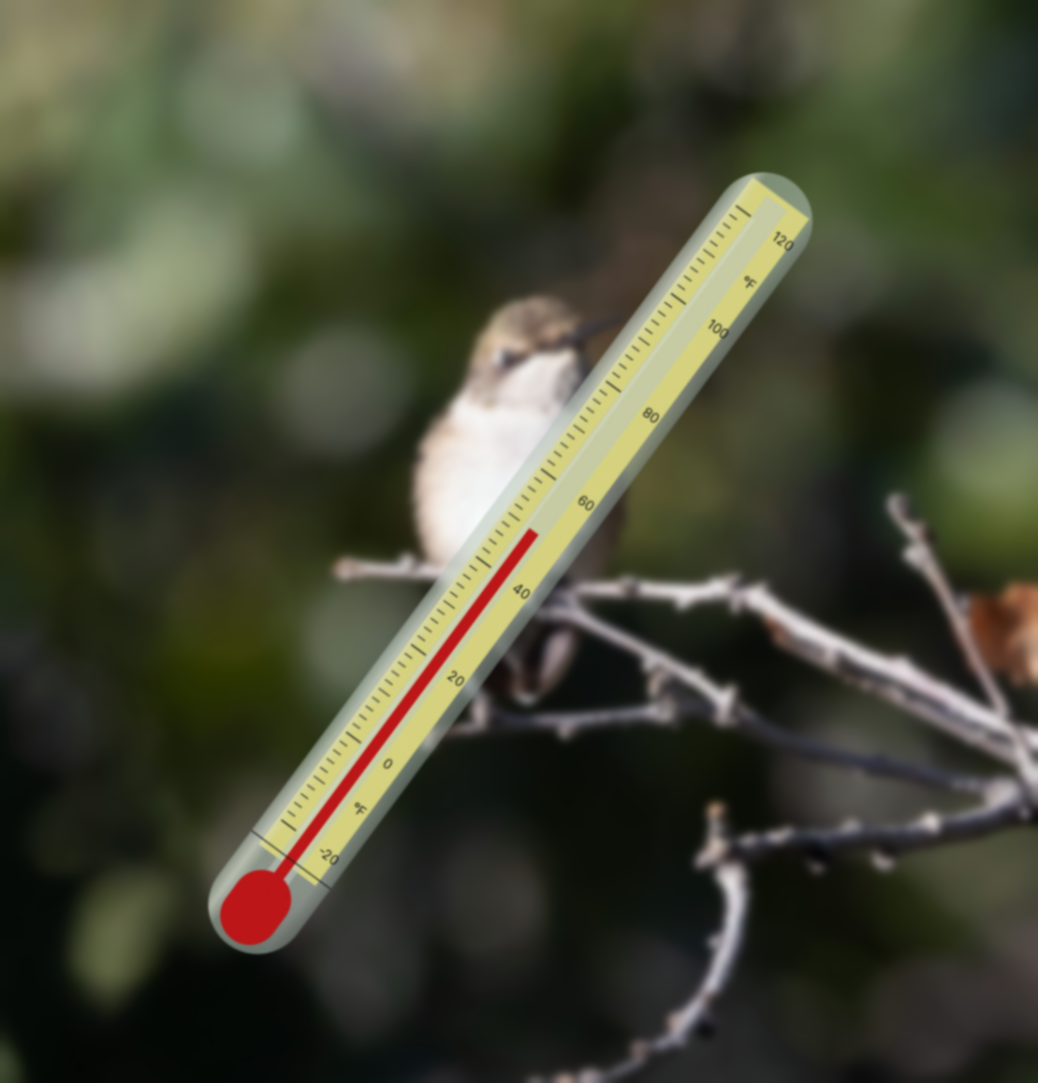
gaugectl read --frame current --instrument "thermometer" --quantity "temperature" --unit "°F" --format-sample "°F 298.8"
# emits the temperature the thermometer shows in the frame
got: °F 50
